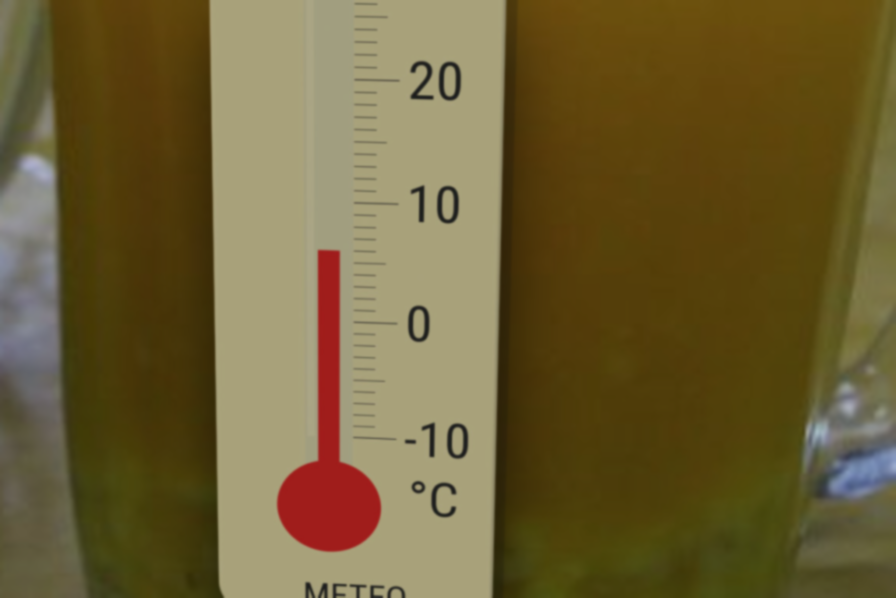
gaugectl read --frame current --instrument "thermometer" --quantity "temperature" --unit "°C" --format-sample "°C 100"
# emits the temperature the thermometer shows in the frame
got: °C 6
